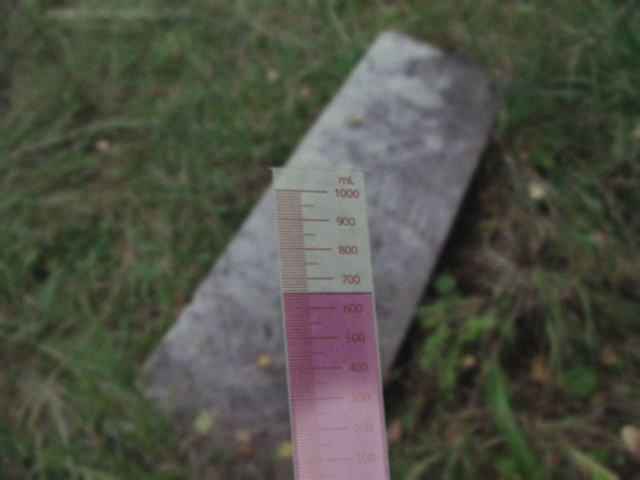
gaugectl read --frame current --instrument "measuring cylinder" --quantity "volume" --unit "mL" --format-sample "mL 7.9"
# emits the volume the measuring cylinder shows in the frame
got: mL 650
